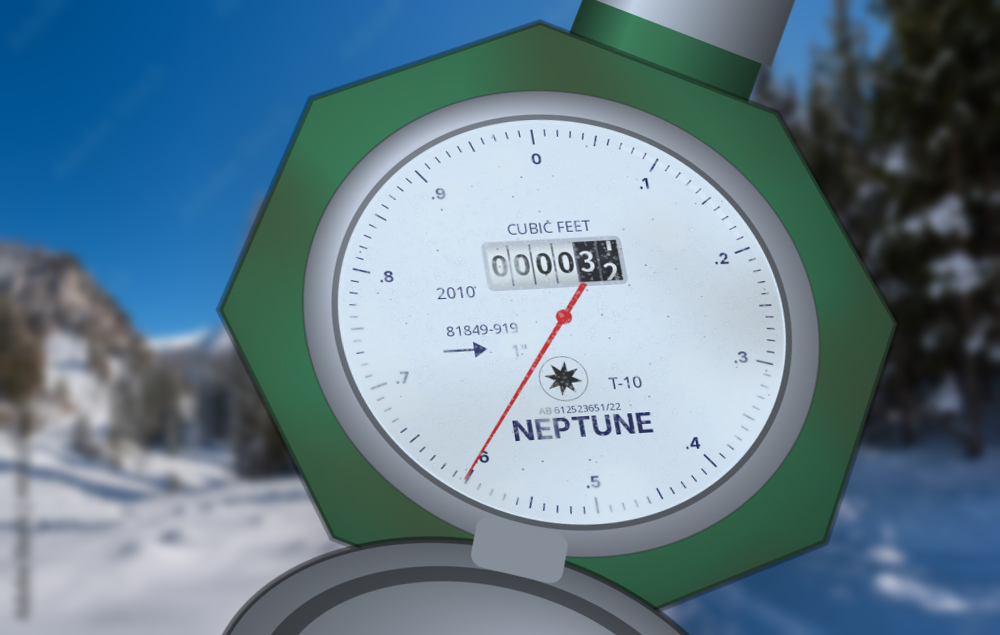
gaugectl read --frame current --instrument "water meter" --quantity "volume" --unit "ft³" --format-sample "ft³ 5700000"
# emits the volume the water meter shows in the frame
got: ft³ 31.60
